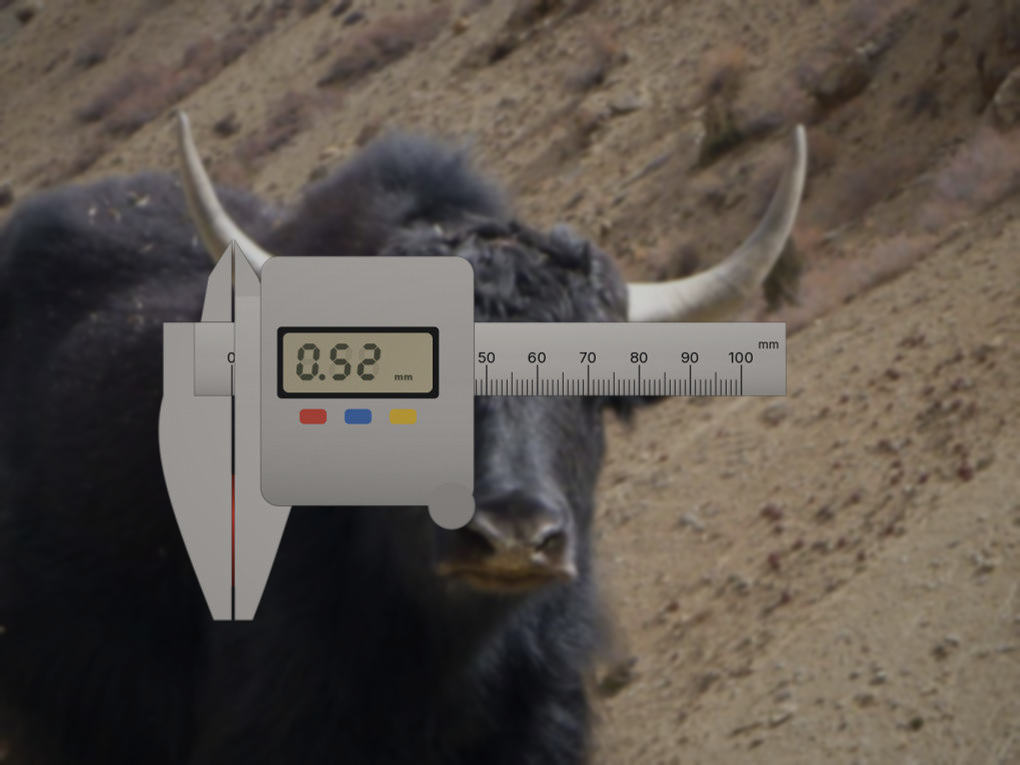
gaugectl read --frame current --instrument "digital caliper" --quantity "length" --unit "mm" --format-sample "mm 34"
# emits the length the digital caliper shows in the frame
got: mm 0.52
